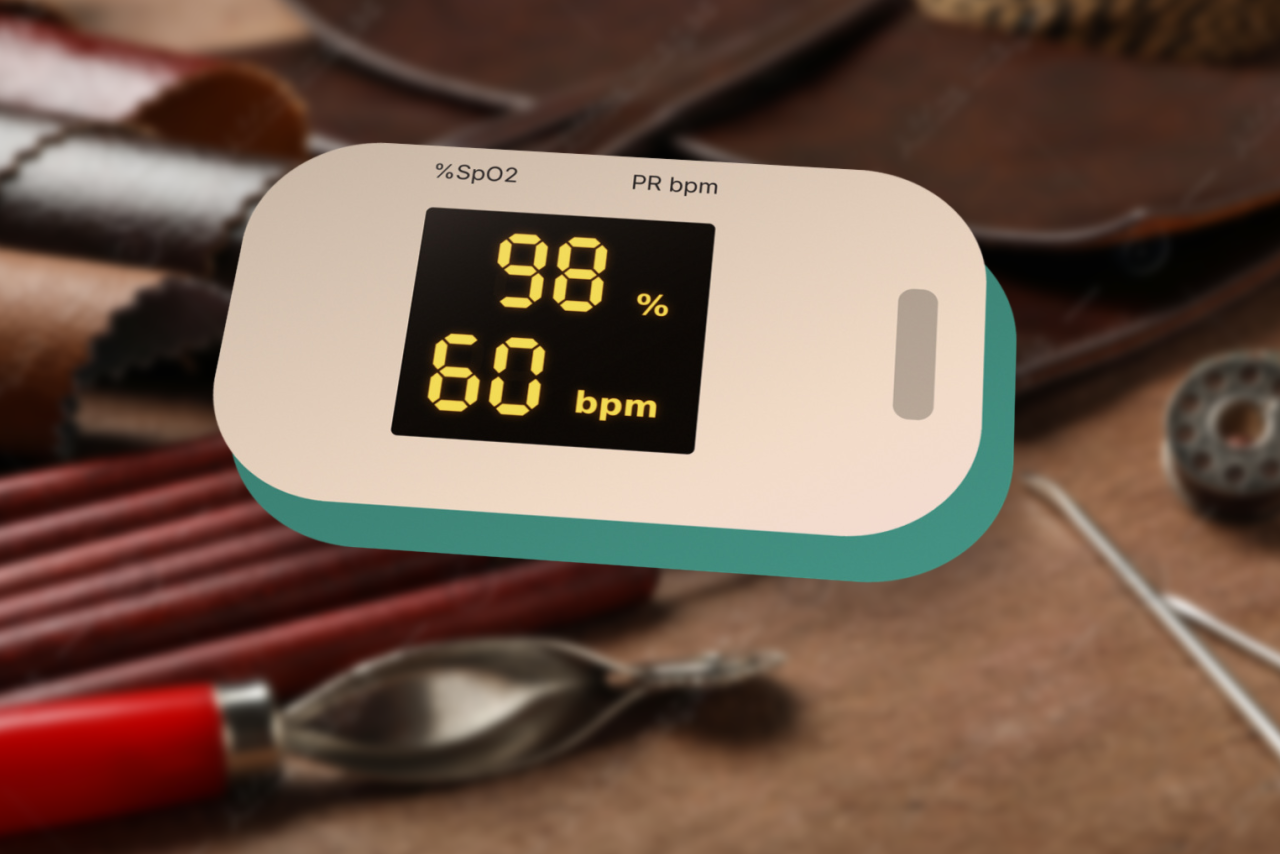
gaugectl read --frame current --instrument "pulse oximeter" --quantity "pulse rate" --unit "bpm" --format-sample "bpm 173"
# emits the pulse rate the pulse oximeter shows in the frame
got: bpm 60
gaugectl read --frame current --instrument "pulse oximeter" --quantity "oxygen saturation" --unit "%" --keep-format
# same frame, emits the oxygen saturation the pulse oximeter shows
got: % 98
